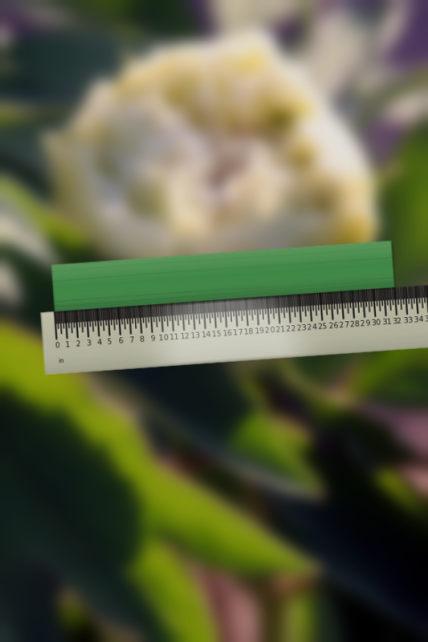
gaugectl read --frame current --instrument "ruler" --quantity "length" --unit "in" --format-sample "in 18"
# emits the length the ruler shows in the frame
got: in 32
